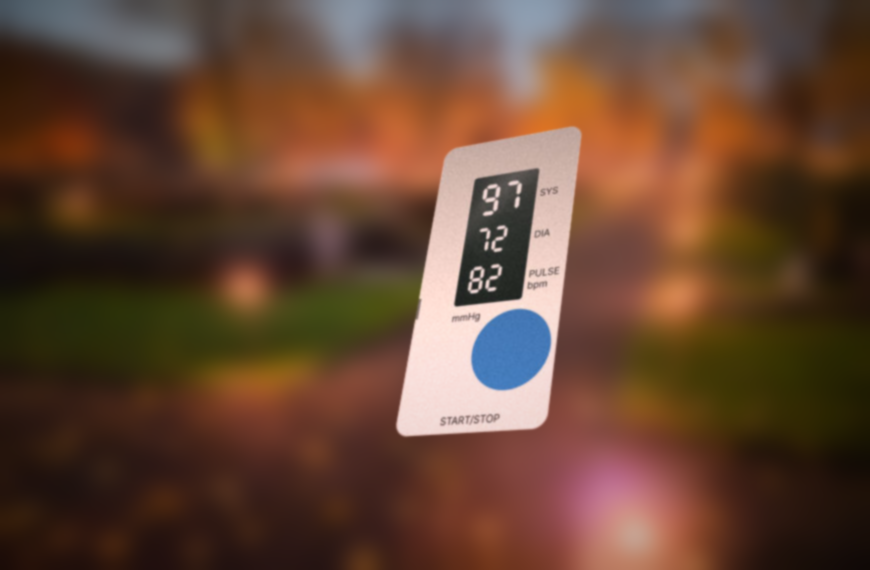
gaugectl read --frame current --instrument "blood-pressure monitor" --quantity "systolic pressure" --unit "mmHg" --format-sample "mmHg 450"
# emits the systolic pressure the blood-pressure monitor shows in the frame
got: mmHg 97
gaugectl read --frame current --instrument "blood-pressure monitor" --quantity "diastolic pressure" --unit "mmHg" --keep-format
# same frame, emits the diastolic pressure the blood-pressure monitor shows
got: mmHg 72
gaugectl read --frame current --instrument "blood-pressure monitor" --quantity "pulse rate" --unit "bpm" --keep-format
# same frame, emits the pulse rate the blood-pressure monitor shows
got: bpm 82
